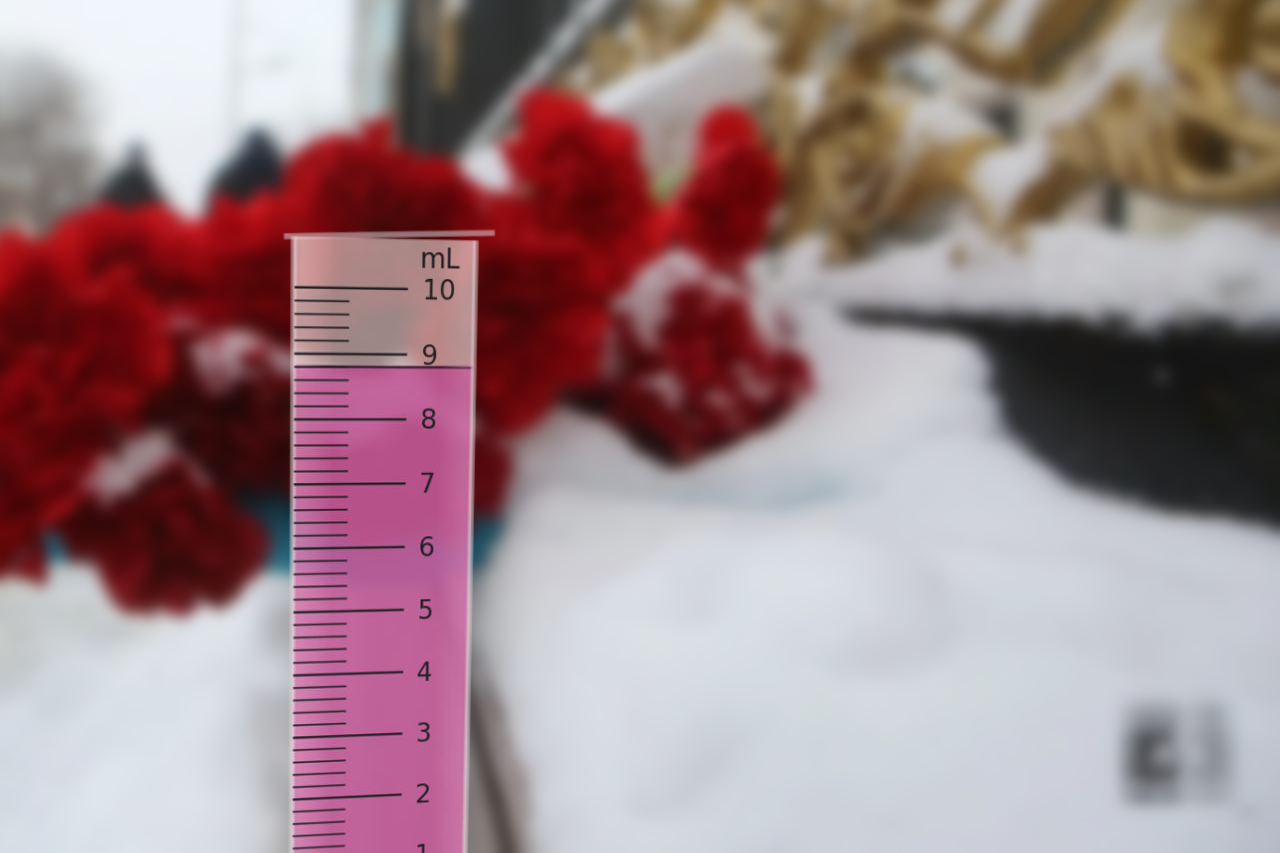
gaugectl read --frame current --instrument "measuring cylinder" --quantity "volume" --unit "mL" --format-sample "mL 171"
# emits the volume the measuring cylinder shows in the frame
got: mL 8.8
